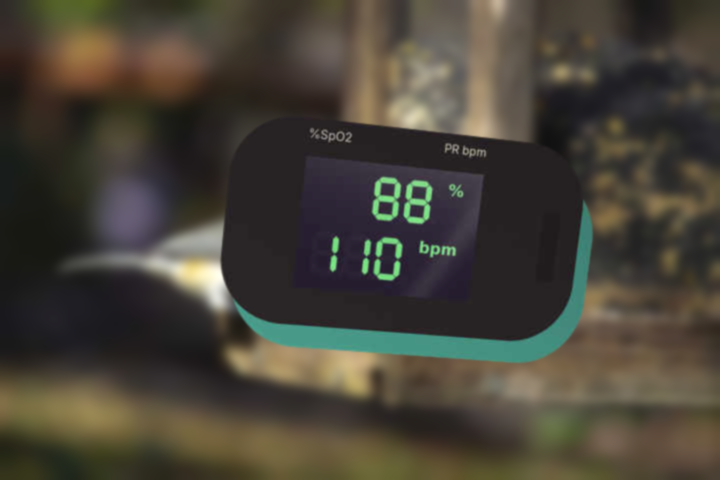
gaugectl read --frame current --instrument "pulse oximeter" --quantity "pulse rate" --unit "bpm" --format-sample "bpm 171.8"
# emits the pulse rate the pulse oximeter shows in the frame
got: bpm 110
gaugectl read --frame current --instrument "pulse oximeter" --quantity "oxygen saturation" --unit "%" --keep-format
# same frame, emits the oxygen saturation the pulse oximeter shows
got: % 88
